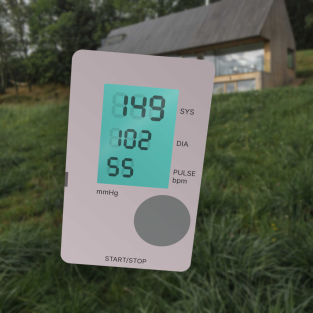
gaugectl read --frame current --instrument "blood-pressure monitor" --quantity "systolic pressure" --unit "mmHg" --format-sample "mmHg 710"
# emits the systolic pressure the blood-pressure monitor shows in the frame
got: mmHg 149
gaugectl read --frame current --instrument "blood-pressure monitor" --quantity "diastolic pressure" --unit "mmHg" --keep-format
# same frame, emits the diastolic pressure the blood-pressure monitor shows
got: mmHg 102
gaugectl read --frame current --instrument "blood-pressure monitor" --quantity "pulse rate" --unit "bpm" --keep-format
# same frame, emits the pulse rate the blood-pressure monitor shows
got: bpm 55
